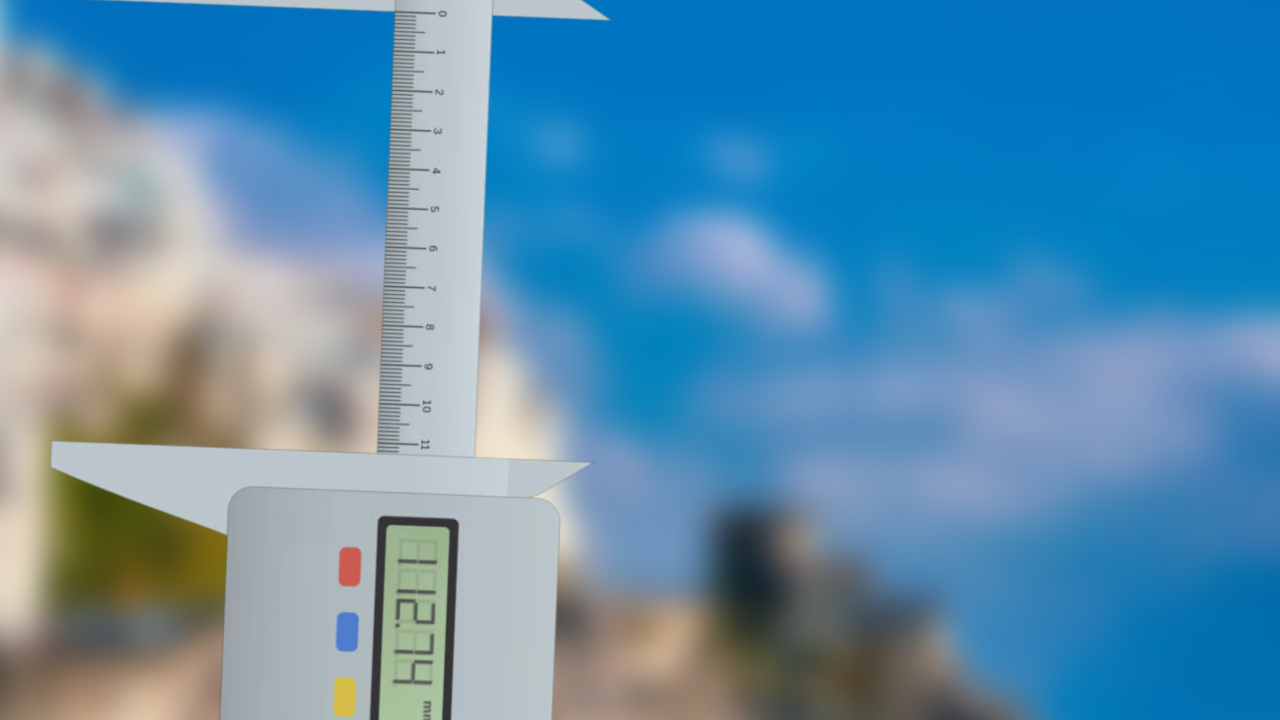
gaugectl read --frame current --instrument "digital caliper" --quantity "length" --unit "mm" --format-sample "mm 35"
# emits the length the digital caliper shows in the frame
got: mm 112.74
